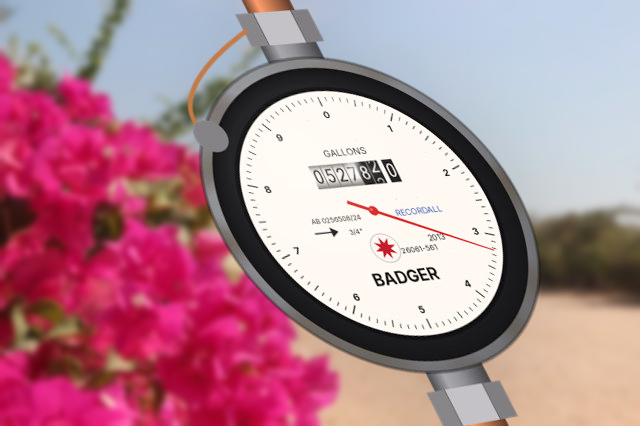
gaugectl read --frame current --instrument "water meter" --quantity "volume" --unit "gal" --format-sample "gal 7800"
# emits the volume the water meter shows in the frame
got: gal 527823.2
